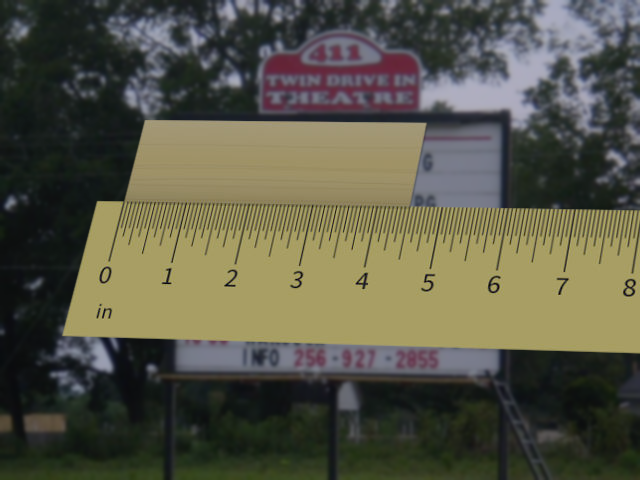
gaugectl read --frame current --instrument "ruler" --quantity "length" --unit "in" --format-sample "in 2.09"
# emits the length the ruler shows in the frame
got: in 4.5
